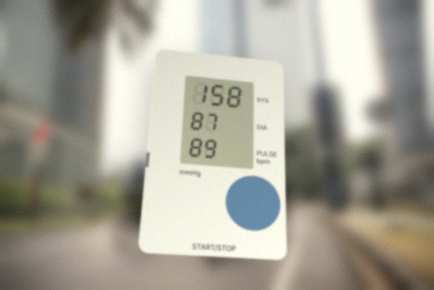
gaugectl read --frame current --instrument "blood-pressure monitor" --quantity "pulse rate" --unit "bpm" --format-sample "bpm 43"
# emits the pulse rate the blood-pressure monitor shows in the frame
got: bpm 89
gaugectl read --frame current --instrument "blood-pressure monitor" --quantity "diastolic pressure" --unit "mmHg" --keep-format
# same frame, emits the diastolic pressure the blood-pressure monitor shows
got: mmHg 87
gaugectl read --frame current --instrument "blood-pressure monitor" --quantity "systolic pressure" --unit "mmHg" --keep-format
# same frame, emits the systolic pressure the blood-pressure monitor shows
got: mmHg 158
